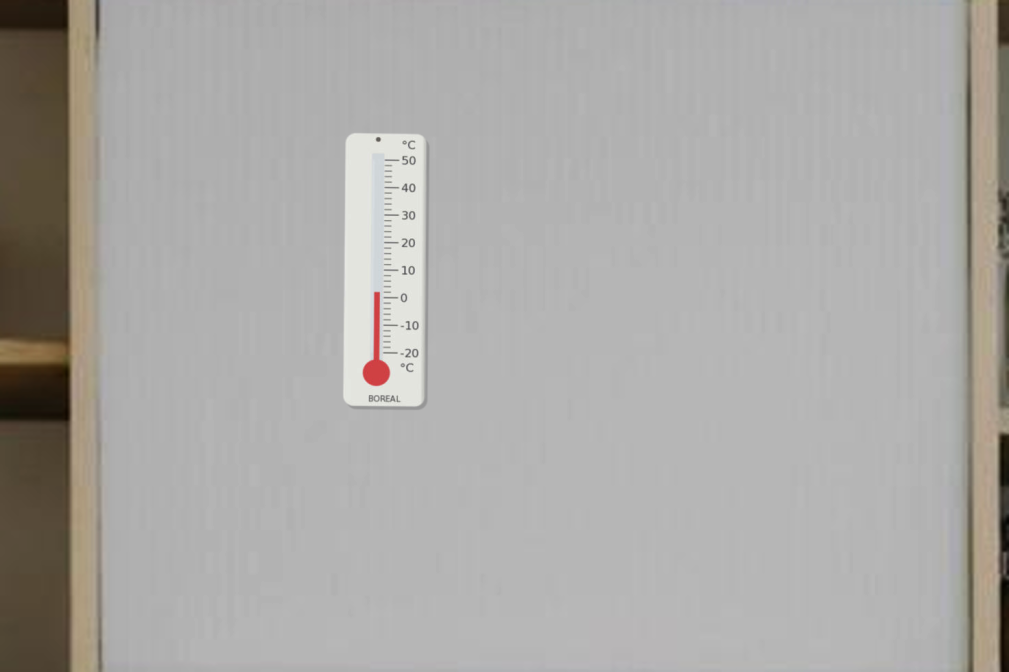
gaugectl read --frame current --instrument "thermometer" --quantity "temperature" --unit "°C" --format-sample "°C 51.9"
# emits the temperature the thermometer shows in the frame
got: °C 2
